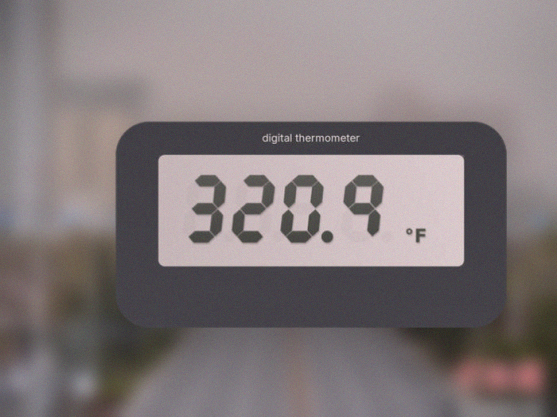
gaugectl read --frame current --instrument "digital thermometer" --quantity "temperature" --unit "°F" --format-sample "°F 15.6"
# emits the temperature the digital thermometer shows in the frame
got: °F 320.9
